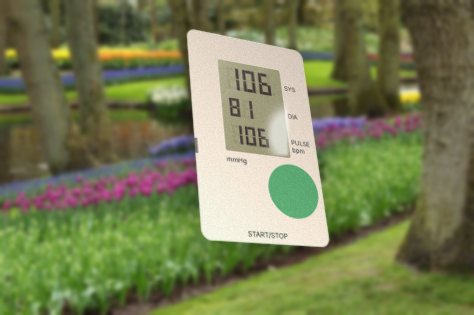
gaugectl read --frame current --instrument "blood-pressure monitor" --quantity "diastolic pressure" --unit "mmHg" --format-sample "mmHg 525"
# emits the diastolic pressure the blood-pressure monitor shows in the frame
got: mmHg 81
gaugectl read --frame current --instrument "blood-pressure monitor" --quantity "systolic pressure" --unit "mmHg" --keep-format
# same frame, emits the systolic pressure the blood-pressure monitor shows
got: mmHg 106
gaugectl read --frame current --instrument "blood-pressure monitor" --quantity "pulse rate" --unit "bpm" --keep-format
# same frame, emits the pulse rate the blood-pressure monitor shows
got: bpm 106
